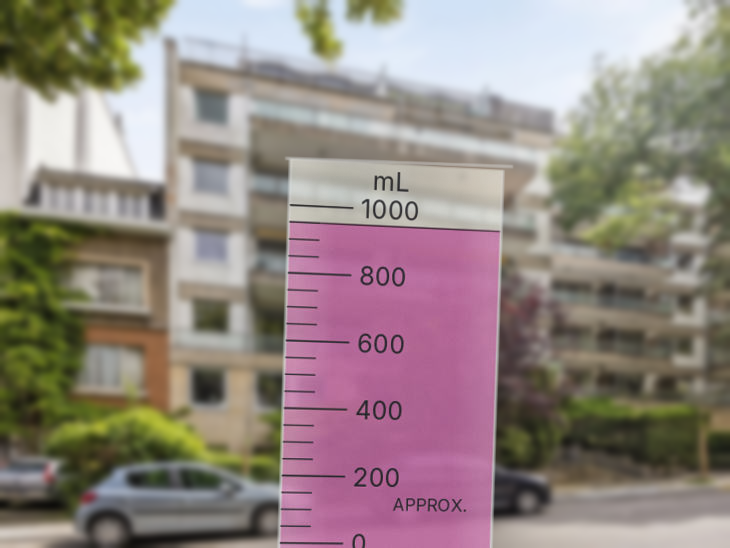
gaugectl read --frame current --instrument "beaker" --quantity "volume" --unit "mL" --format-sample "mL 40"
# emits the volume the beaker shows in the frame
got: mL 950
